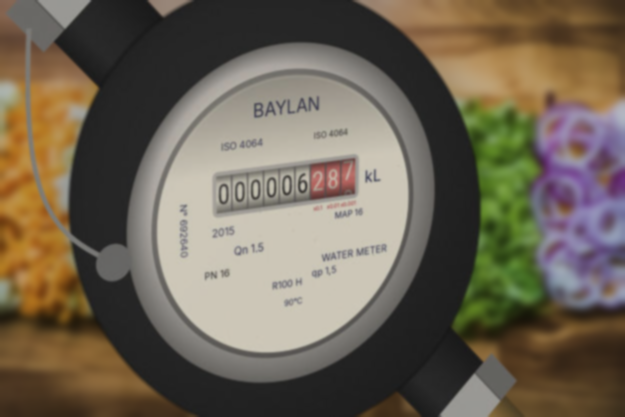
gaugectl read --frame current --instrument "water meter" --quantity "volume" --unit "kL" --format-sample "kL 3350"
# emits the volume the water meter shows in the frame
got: kL 6.287
